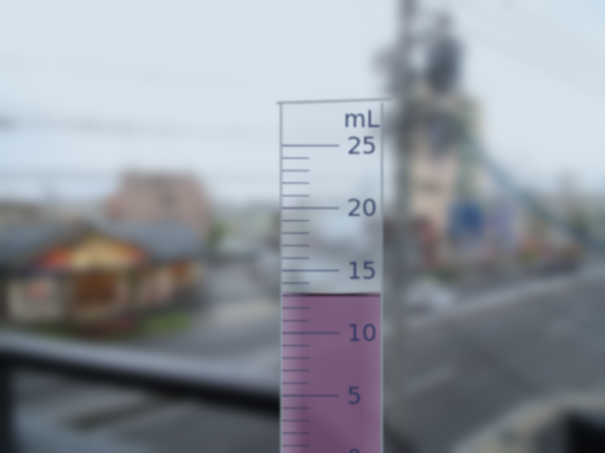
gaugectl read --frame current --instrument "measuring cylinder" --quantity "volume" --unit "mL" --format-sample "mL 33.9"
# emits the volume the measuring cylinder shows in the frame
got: mL 13
